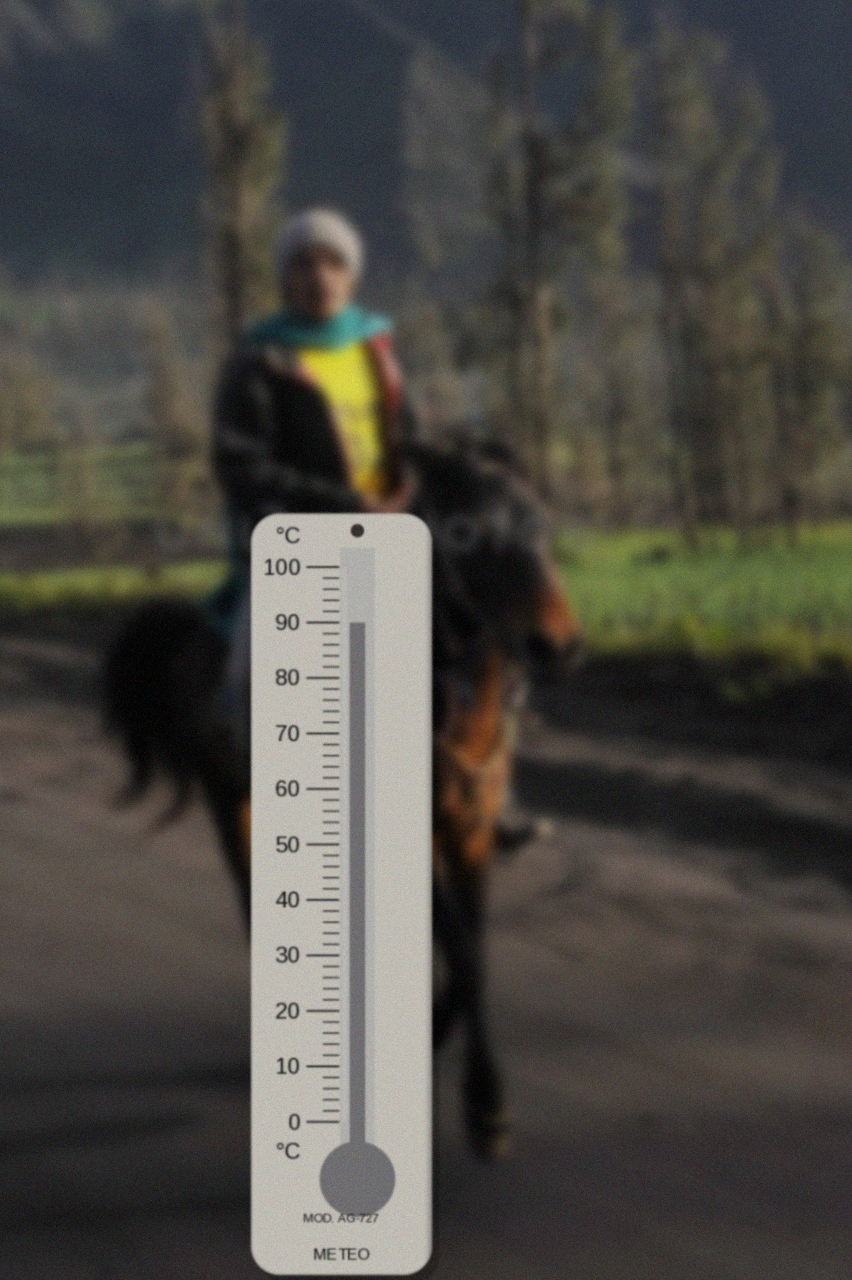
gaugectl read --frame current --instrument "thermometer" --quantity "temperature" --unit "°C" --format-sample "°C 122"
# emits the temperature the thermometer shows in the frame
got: °C 90
